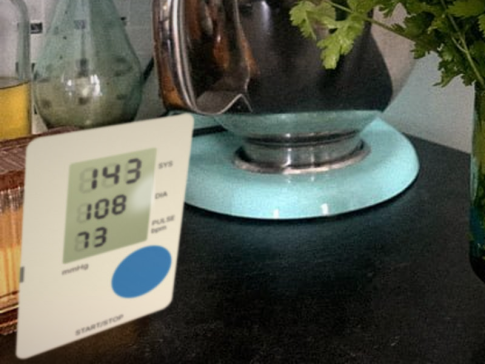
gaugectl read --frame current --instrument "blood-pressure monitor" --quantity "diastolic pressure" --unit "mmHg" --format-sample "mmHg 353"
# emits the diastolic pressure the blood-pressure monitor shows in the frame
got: mmHg 108
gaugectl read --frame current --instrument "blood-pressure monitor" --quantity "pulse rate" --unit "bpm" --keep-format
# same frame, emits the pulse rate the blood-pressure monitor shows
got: bpm 73
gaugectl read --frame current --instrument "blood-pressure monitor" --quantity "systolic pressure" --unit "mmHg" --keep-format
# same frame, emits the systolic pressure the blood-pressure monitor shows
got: mmHg 143
